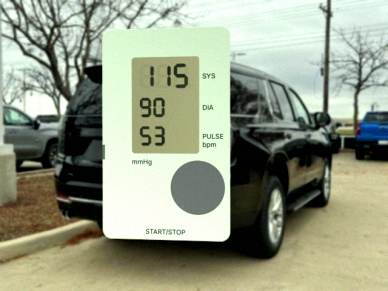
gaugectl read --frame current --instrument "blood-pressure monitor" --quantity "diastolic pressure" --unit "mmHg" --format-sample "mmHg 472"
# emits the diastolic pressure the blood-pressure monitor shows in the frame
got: mmHg 90
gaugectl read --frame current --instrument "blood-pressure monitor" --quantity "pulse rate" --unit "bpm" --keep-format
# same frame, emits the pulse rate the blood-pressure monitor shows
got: bpm 53
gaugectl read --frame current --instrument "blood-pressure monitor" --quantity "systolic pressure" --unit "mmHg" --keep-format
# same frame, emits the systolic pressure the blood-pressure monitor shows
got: mmHg 115
